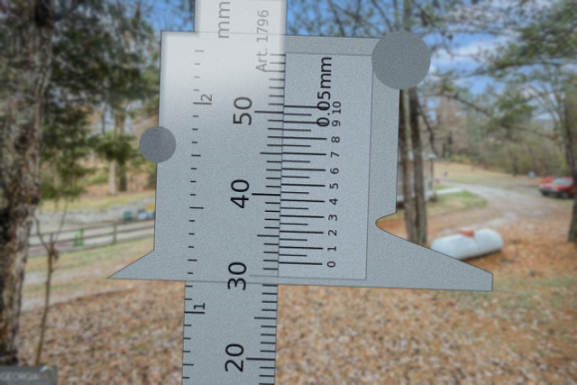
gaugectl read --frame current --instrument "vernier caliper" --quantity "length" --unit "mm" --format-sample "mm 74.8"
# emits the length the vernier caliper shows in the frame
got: mm 31.8
